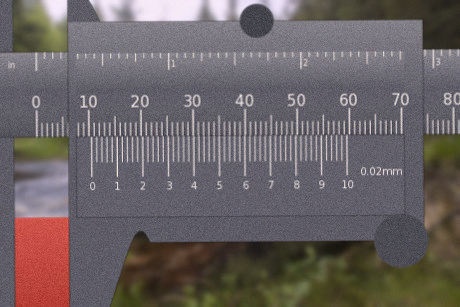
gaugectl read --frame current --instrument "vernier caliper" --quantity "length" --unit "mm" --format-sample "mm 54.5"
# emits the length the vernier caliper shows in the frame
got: mm 10.5
